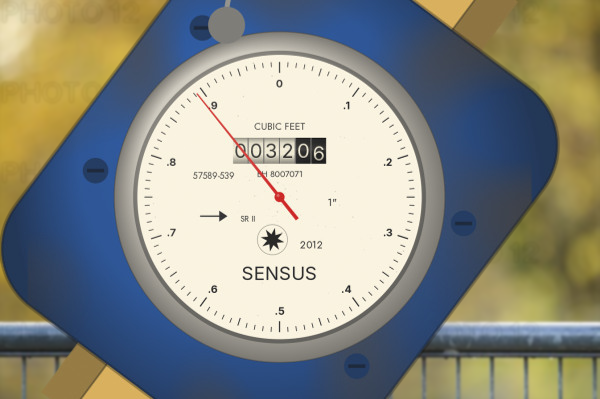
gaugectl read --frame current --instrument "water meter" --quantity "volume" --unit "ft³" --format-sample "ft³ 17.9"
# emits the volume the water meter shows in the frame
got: ft³ 3205.89
